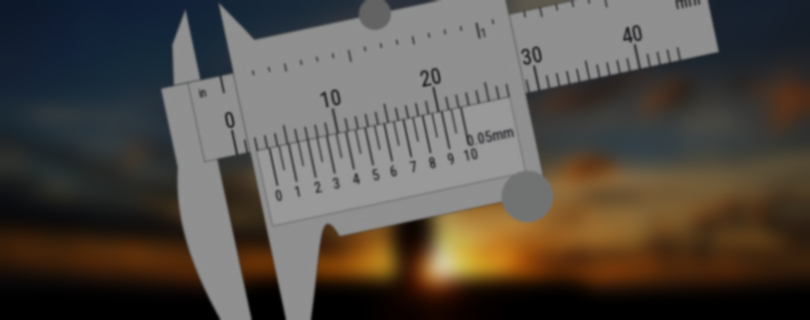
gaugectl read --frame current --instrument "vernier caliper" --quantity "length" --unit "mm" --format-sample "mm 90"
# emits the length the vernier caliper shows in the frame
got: mm 3.2
